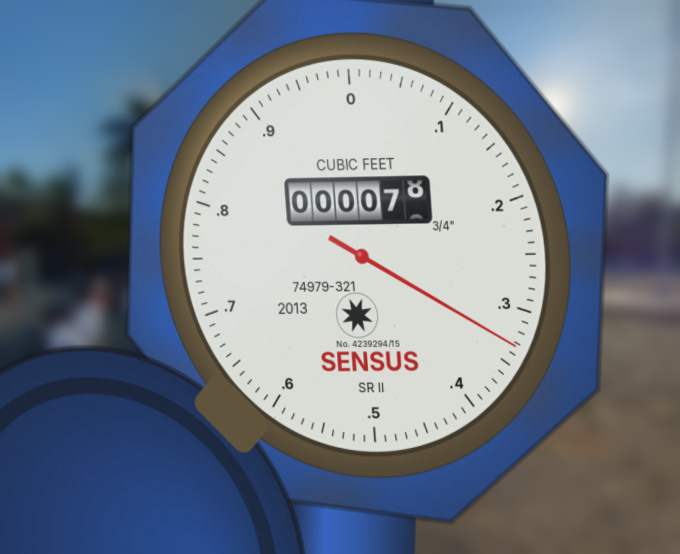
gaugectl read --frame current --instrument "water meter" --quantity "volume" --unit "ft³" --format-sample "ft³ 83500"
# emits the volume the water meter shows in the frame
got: ft³ 78.33
